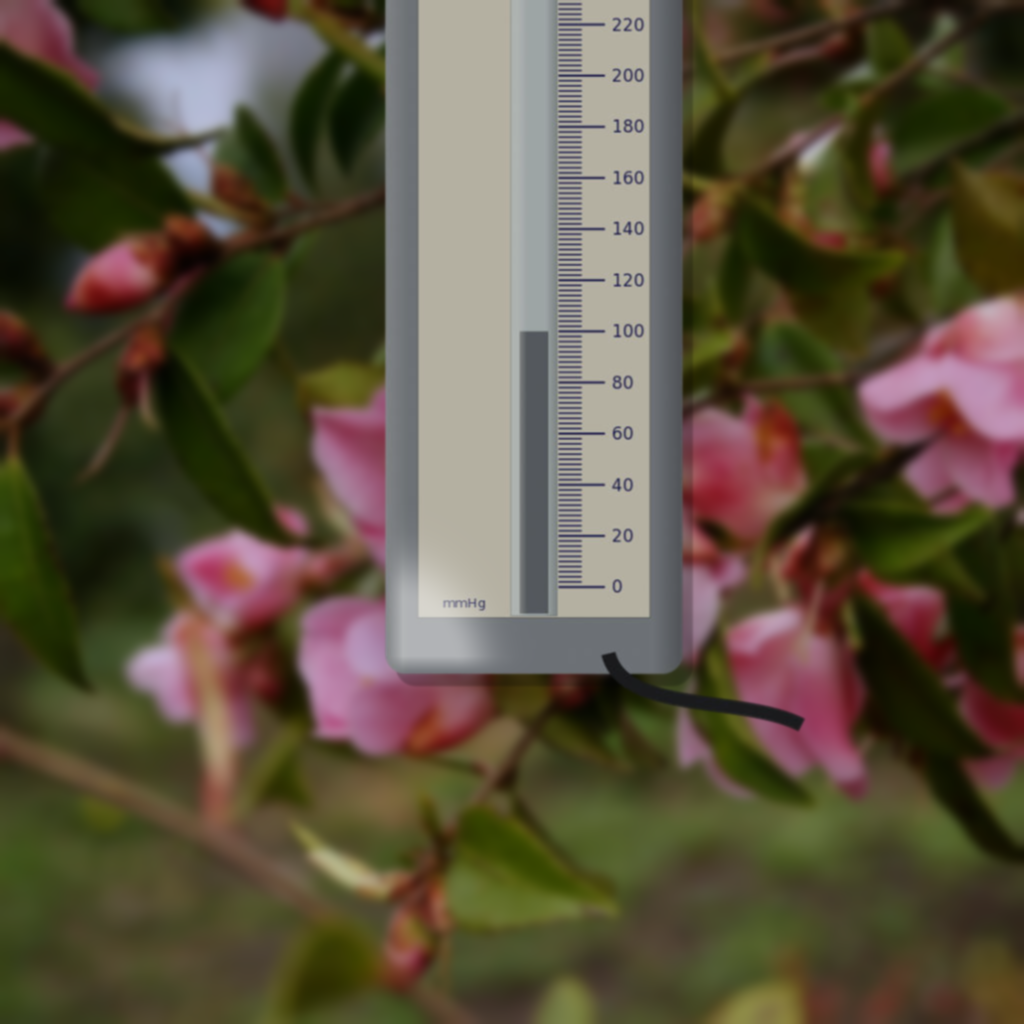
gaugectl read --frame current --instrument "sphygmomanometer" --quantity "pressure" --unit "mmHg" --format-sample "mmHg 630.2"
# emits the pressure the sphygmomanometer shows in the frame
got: mmHg 100
